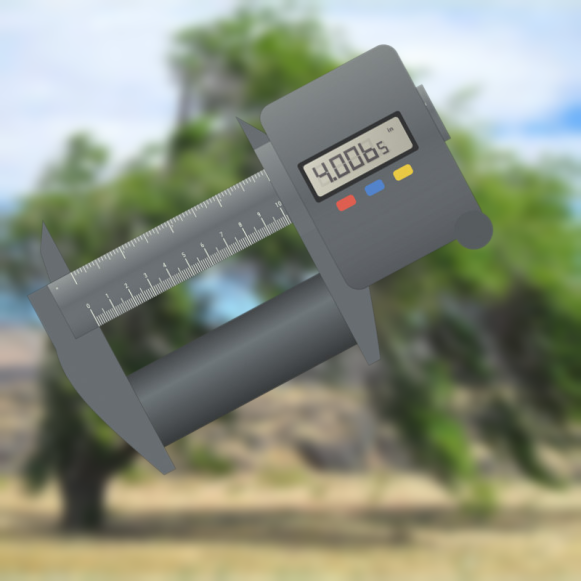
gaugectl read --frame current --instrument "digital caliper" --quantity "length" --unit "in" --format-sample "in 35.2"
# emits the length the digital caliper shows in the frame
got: in 4.0065
